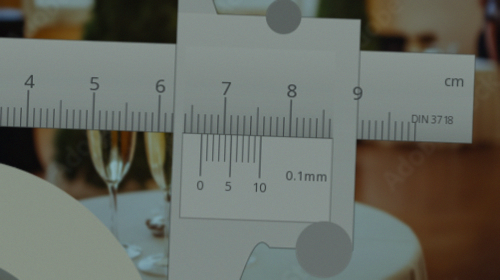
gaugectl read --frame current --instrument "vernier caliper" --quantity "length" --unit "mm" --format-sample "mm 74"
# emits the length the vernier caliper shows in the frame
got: mm 66.6
